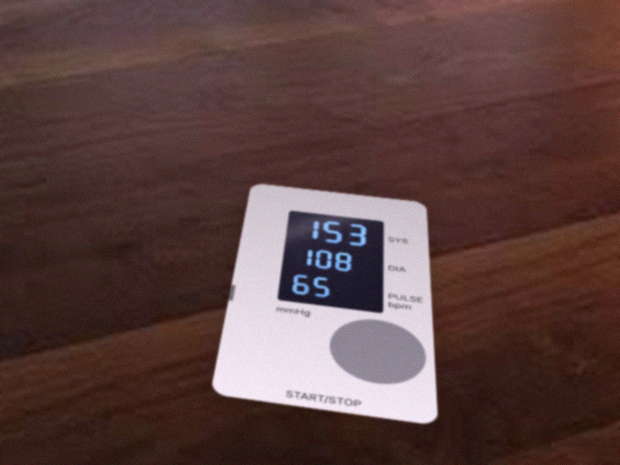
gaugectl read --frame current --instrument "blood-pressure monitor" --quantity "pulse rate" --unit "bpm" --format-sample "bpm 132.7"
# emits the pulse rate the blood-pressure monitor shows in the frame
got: bpm 65
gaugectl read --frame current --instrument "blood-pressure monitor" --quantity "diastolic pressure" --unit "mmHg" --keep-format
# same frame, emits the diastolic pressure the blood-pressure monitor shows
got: mmHg 108
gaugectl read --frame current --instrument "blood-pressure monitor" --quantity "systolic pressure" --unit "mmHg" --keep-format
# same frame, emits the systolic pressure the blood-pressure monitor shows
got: mmHg 153
